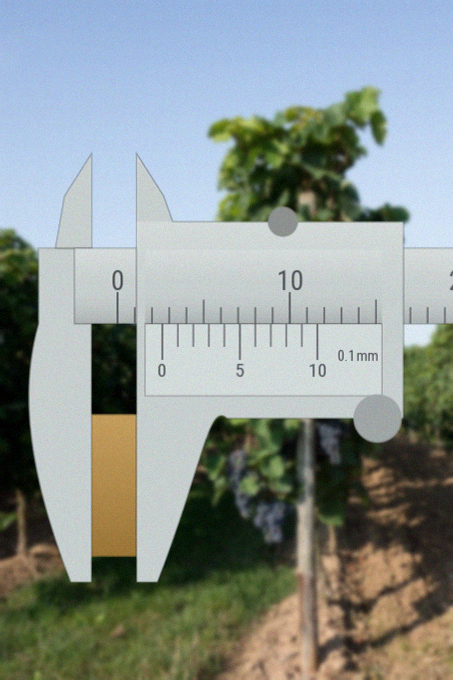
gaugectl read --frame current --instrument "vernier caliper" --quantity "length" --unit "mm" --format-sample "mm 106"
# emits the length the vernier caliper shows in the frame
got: mm 2.6
